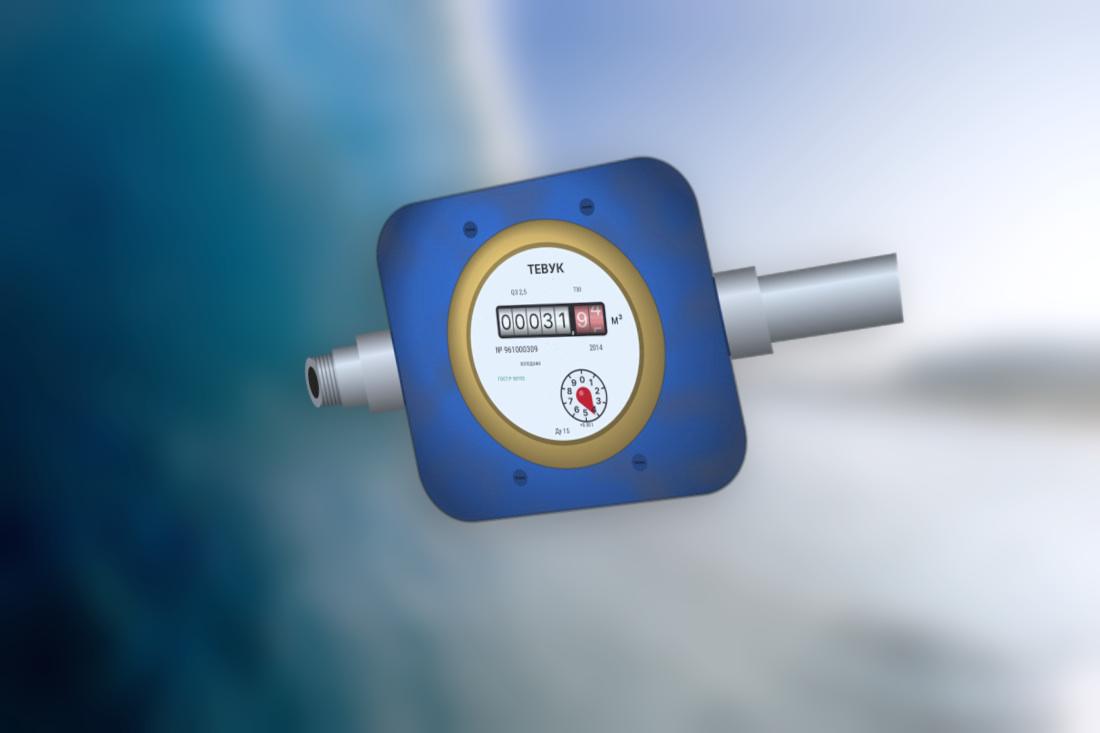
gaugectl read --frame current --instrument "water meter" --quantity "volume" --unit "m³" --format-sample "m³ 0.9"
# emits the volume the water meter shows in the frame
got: m³ 31.944
